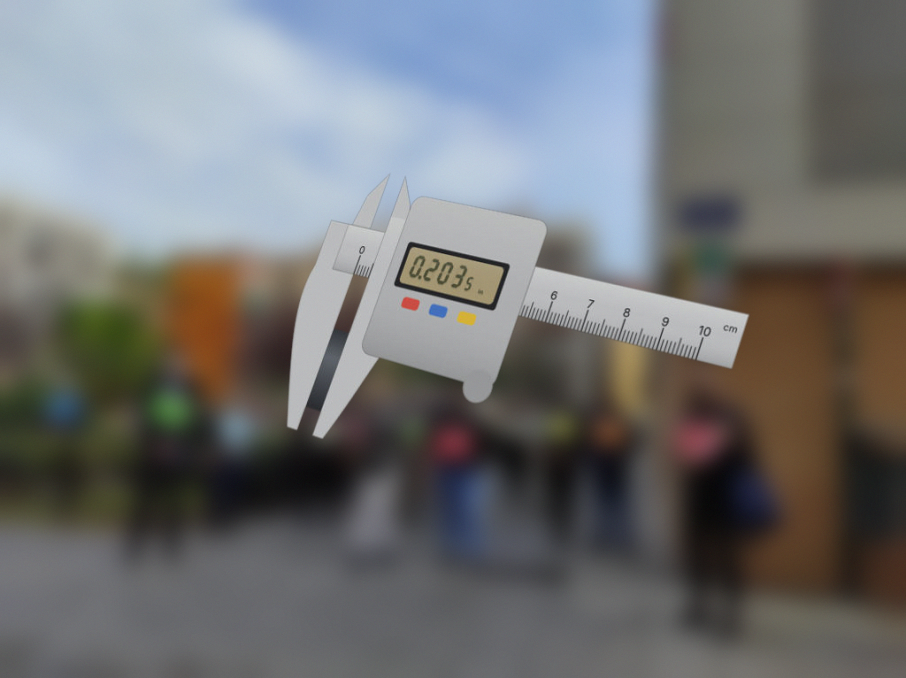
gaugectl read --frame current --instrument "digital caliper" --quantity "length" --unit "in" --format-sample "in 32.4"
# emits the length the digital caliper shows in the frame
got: in 0.2035
